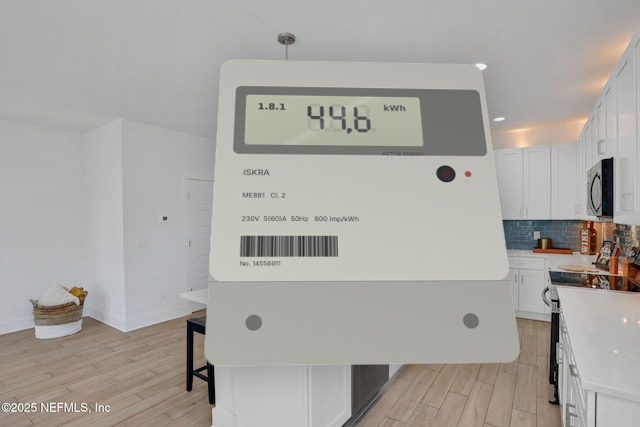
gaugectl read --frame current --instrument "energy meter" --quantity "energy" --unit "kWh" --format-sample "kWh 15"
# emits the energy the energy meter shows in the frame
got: kWh 44.6
